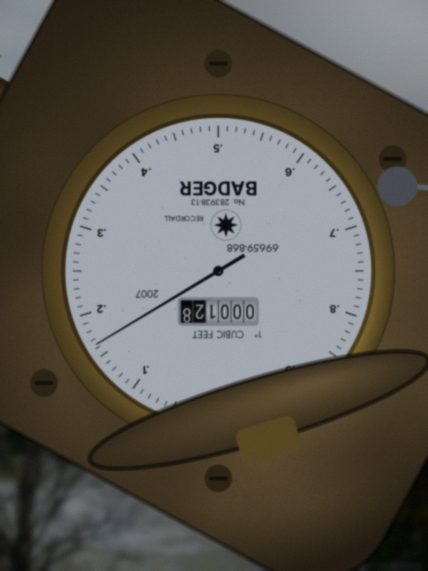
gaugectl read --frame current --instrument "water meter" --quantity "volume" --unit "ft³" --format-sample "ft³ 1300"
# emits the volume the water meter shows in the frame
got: ft³ 128.16
